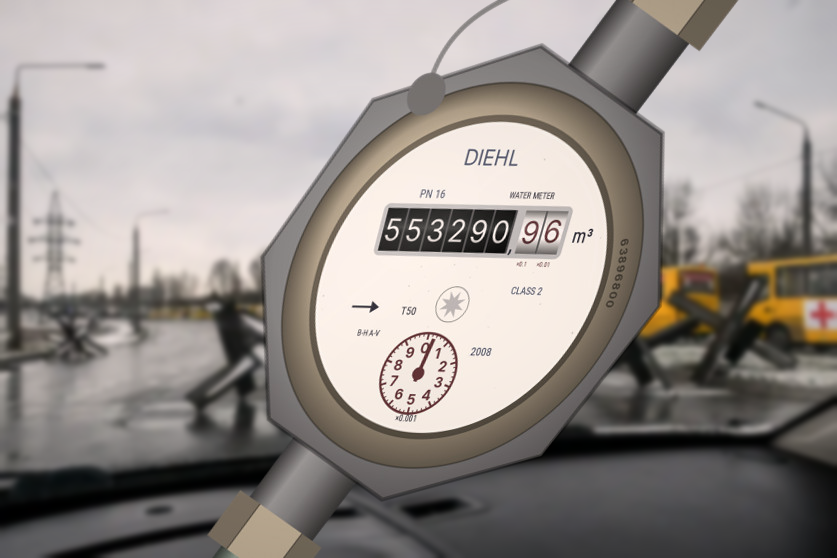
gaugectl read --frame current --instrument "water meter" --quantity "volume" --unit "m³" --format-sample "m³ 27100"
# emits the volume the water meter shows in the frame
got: m³ 553290.960
